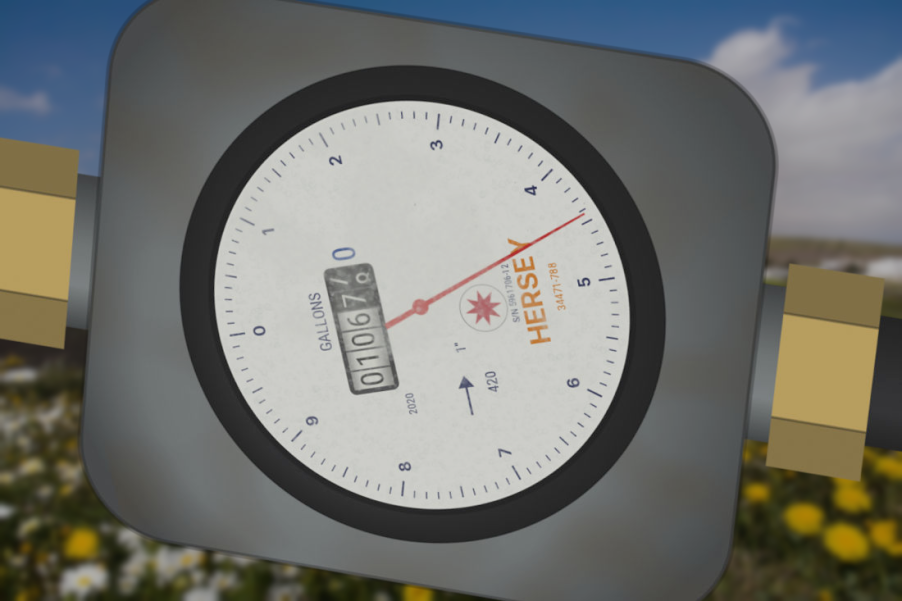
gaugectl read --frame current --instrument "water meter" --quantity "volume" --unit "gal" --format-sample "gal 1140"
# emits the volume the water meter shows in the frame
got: gal 106774.4
